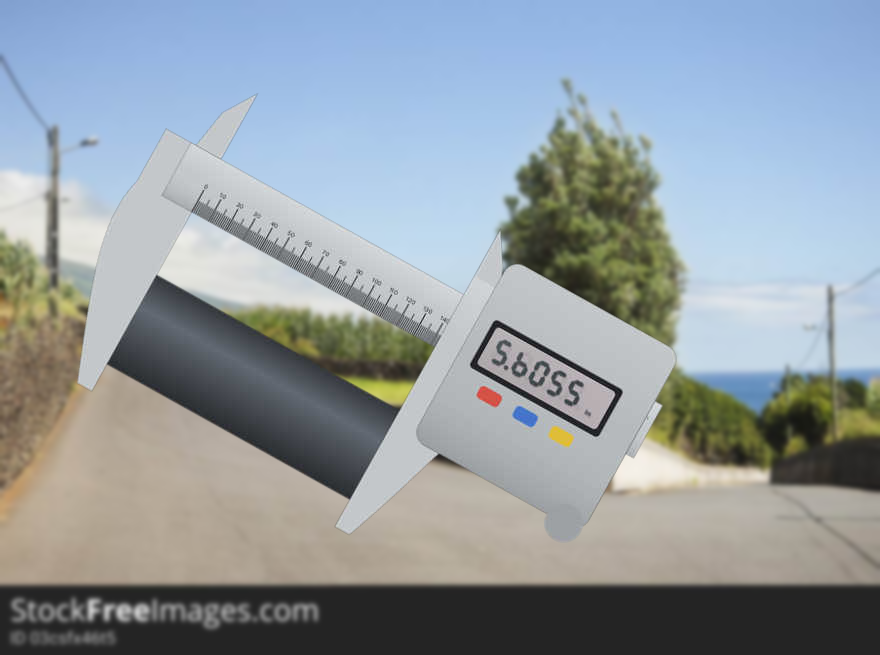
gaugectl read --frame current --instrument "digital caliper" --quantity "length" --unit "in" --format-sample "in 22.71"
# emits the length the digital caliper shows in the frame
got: in 5.6055
